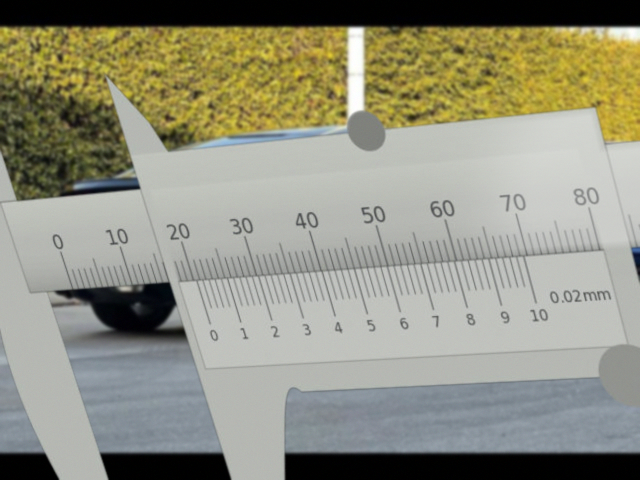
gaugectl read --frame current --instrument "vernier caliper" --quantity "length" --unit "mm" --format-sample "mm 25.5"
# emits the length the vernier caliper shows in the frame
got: mm 20.5
